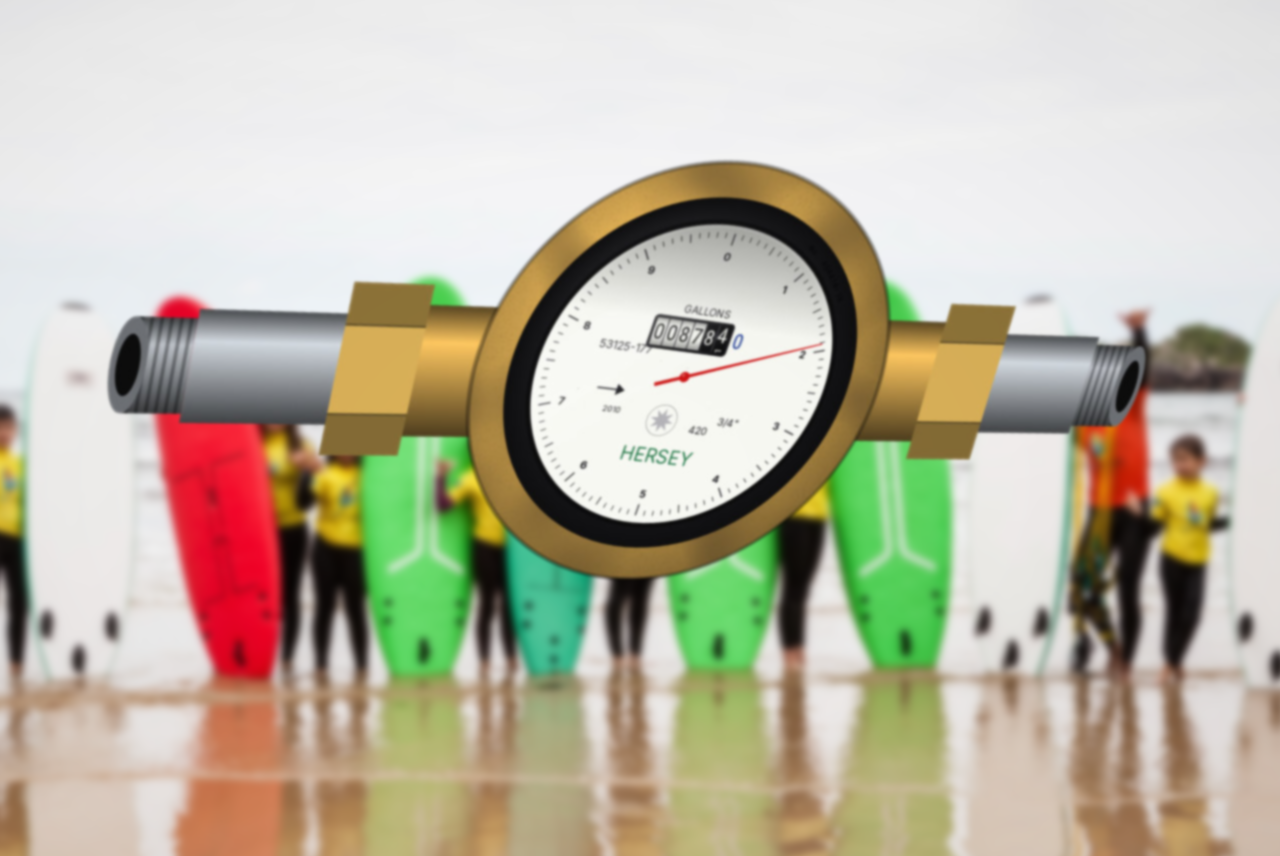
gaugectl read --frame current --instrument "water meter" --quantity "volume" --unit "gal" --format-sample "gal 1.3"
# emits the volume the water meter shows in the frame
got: gal 87841.9
